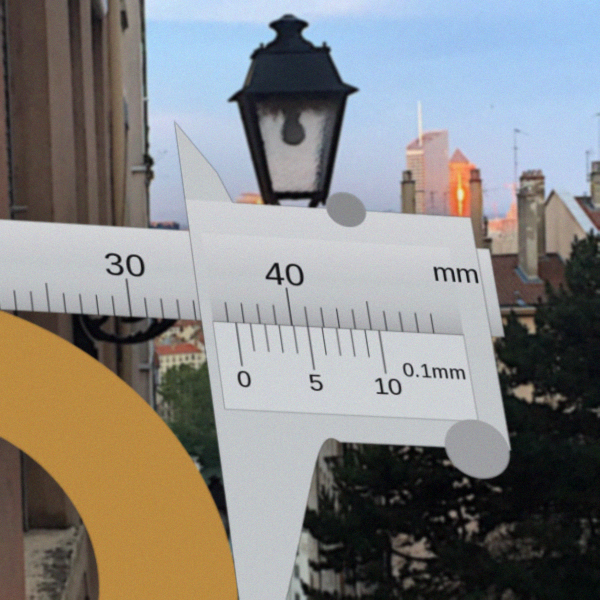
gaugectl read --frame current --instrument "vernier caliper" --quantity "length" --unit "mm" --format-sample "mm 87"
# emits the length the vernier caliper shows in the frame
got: mm 36.5
